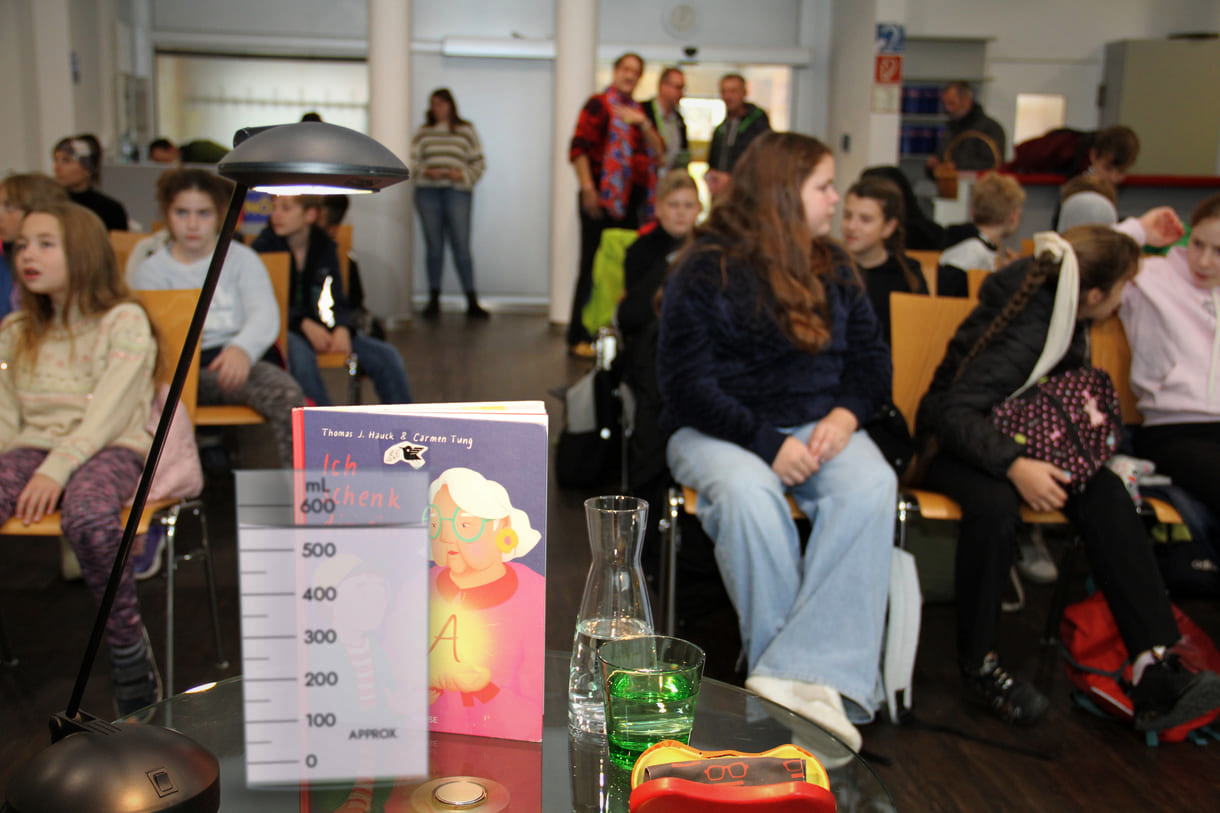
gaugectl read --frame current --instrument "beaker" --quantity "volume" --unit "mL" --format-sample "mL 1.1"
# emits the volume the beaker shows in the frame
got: mL 550
